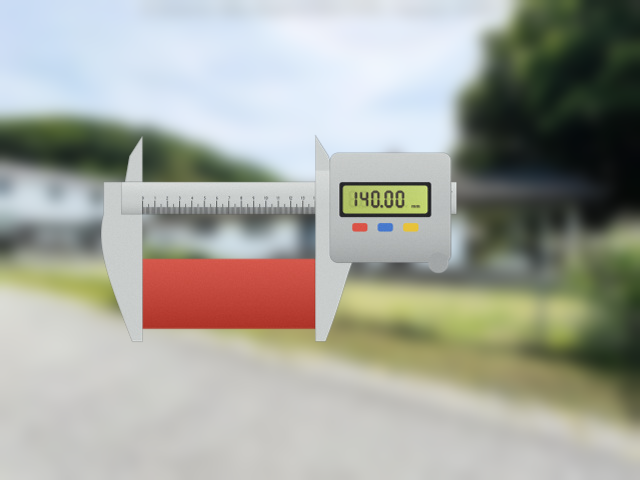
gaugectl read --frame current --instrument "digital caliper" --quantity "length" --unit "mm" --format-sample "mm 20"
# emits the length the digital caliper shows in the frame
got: mm 140.00
